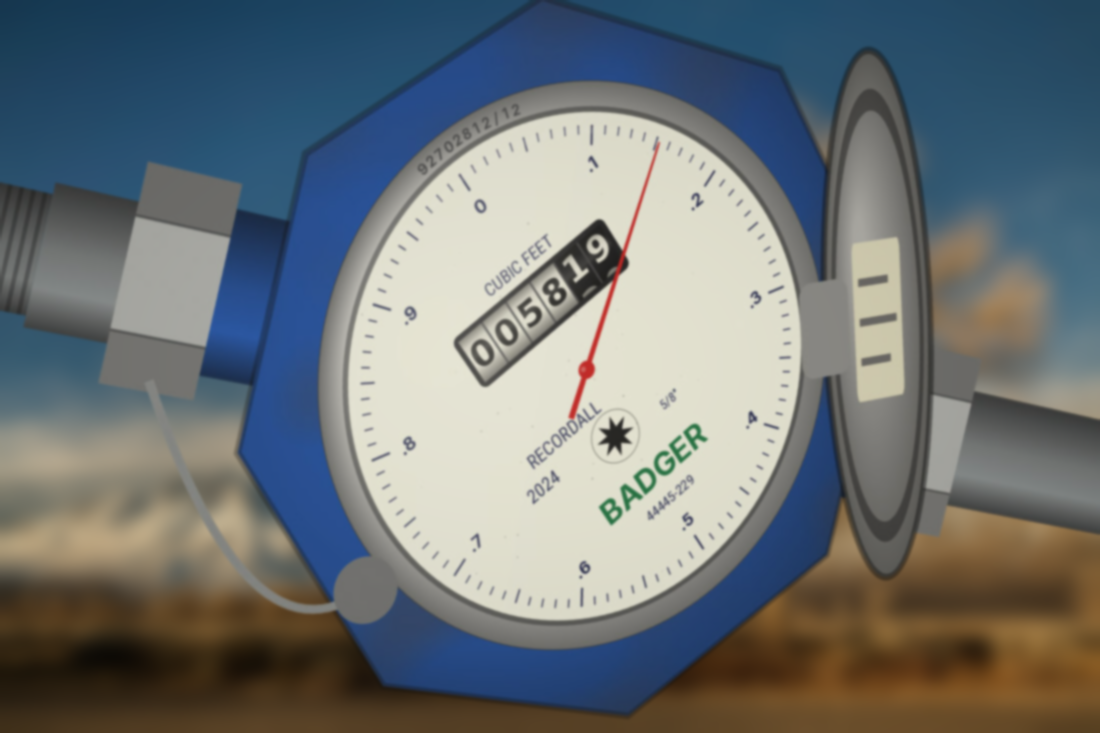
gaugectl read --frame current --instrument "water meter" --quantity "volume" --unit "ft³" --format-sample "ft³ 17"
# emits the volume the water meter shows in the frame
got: ft³ 5819.15
